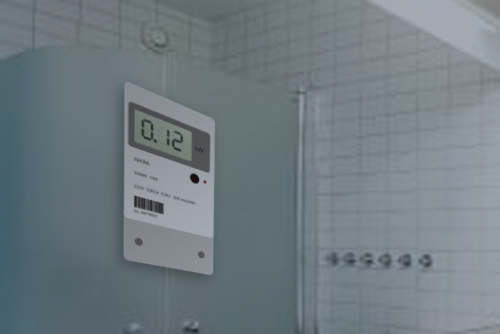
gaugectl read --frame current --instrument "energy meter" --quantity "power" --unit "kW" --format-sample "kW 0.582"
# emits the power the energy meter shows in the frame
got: kW 0.12
